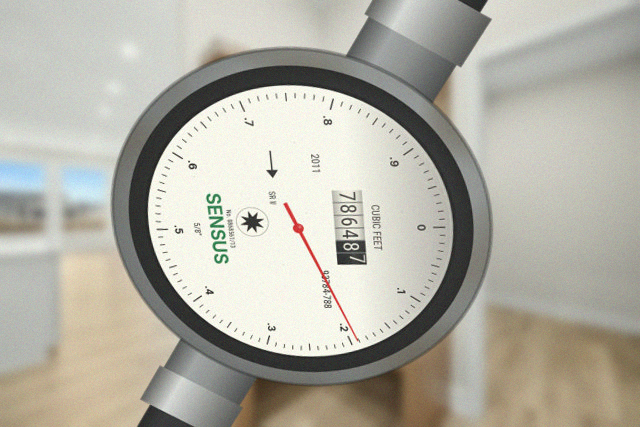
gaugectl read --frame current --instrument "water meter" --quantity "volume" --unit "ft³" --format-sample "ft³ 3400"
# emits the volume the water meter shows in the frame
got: ft³ 786487.19
